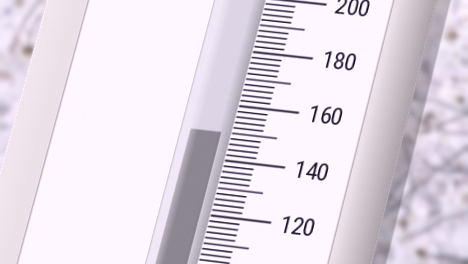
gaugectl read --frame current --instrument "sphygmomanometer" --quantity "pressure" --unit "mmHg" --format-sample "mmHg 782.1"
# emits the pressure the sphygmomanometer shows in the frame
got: mmHg 150
